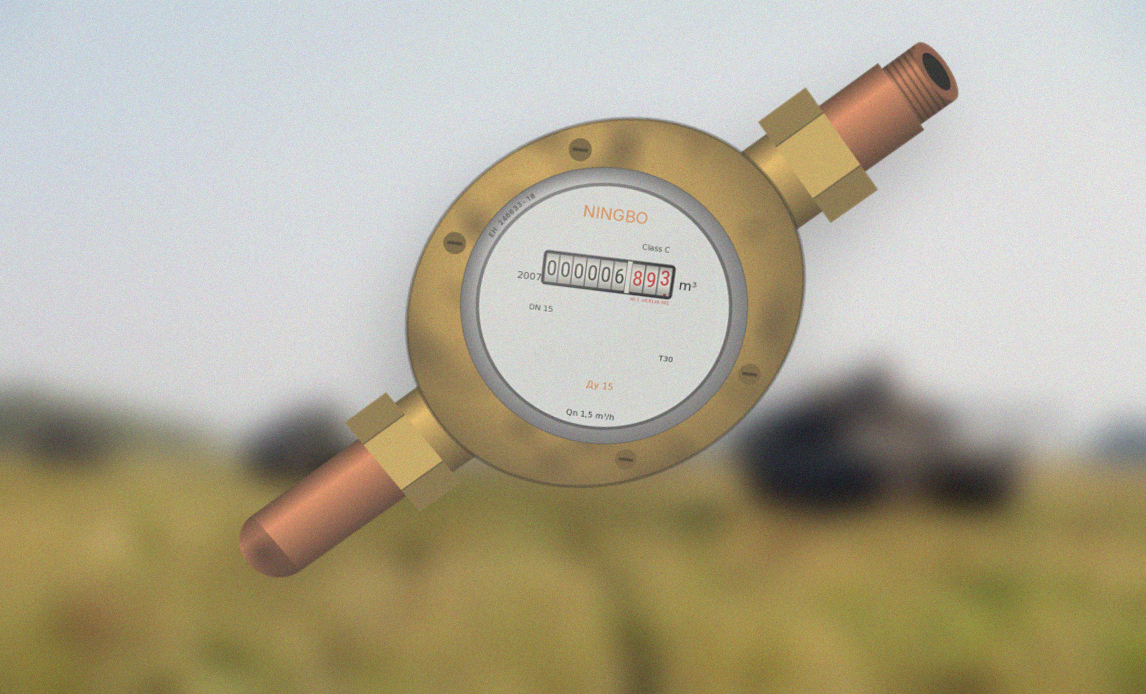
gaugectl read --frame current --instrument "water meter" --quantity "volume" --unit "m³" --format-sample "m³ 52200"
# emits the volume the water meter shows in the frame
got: m³ 6.893
